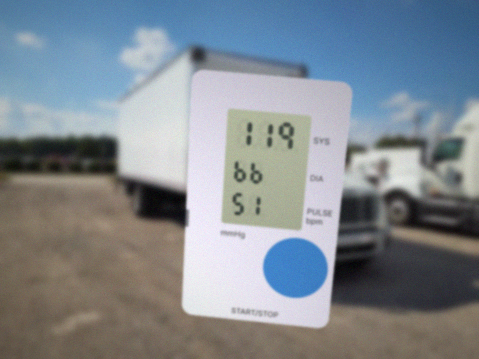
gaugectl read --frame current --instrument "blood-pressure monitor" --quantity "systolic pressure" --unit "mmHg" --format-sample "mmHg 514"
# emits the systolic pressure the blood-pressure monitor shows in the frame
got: mmHg 119
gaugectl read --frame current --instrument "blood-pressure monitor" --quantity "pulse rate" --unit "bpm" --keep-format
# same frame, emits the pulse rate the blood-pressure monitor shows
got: bpm 51
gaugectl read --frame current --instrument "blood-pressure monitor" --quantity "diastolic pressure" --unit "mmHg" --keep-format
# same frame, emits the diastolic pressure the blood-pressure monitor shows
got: mmHg 66
